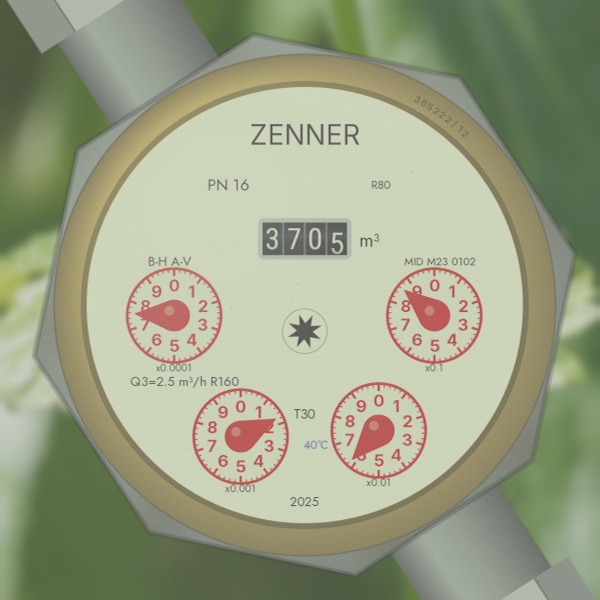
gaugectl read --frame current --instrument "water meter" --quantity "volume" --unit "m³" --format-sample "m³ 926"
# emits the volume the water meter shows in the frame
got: m³ 3704.8617
